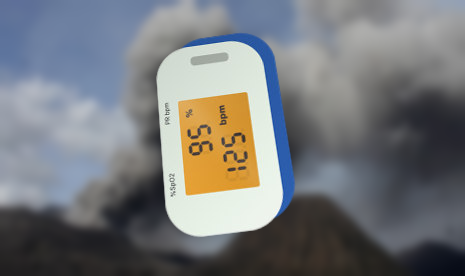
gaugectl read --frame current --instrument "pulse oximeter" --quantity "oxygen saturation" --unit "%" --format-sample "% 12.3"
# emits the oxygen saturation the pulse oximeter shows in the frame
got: % 95
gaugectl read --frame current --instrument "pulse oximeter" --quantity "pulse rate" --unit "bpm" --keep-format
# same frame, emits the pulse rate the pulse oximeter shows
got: bpm 125
